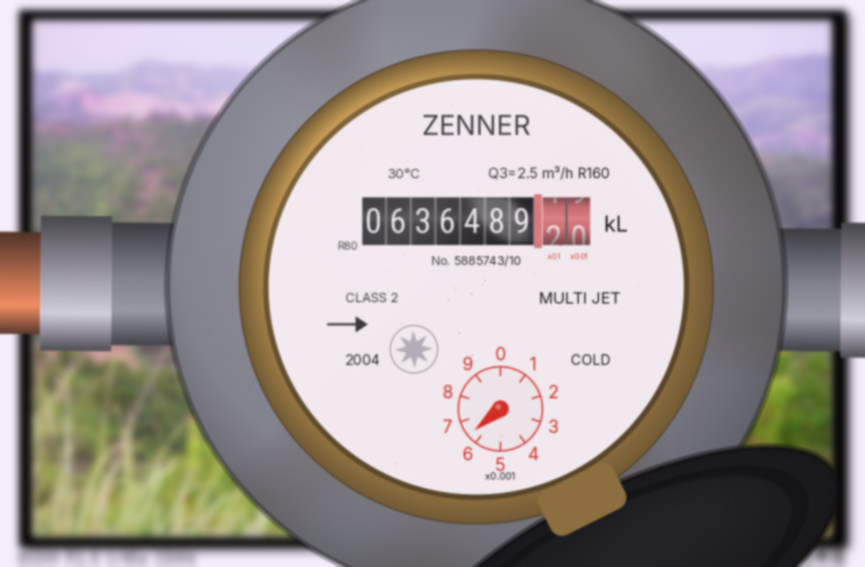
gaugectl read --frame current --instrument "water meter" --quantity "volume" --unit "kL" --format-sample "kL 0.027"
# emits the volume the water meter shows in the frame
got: kL 636489.196
